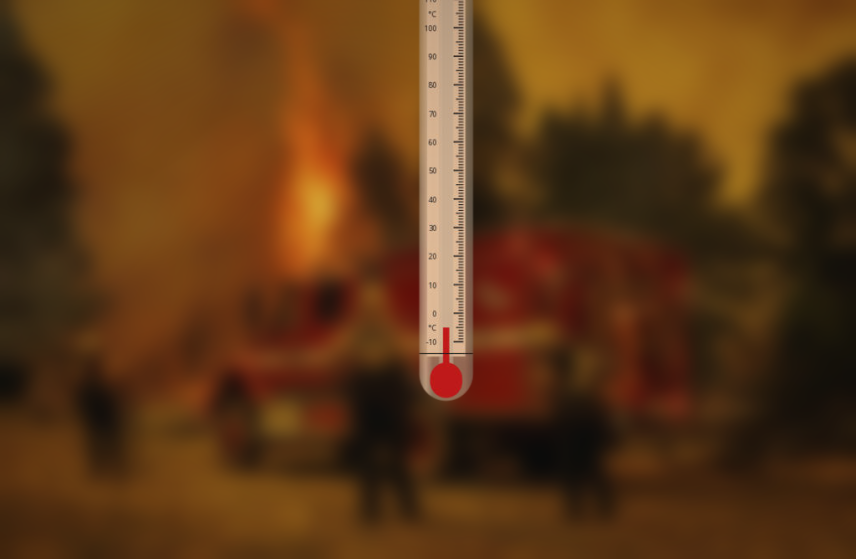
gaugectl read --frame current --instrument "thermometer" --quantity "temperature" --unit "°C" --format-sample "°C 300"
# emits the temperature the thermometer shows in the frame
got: °C -5
